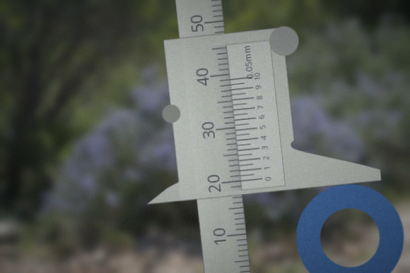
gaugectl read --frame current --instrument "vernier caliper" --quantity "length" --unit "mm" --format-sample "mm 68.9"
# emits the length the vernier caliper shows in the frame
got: mm 20.0
